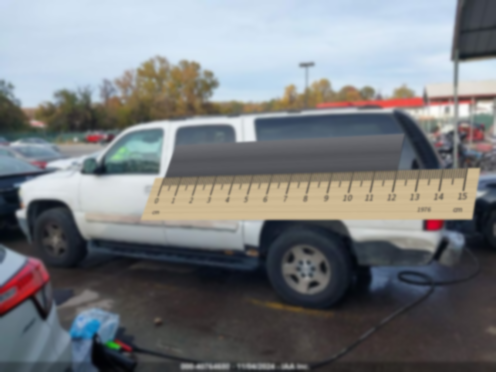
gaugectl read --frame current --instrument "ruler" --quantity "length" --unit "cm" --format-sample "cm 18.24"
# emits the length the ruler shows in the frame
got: cm 12
